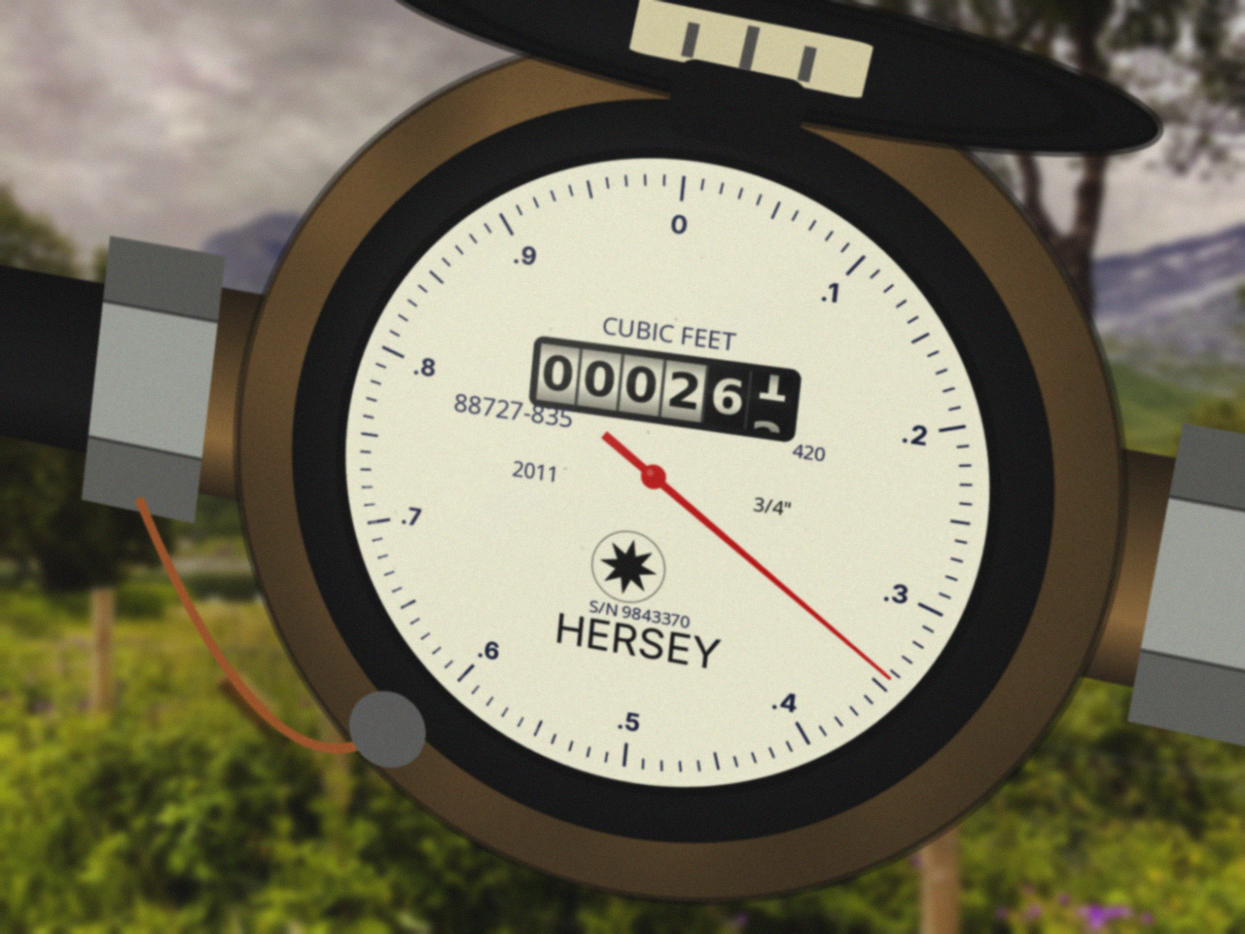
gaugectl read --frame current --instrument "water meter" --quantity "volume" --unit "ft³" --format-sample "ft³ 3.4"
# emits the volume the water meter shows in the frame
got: ft³ 261.34
